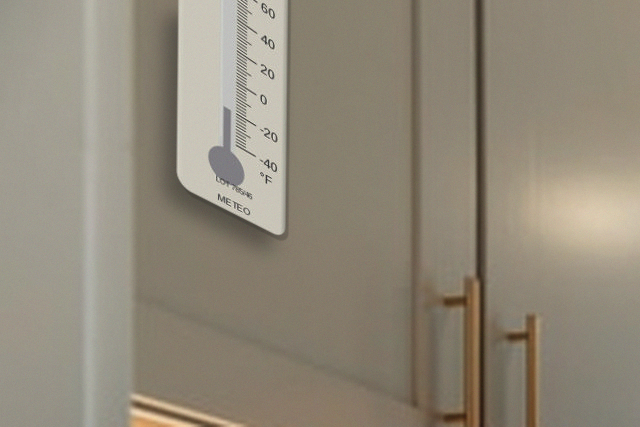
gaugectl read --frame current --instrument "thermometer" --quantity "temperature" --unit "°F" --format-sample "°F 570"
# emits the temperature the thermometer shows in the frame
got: °F -20
